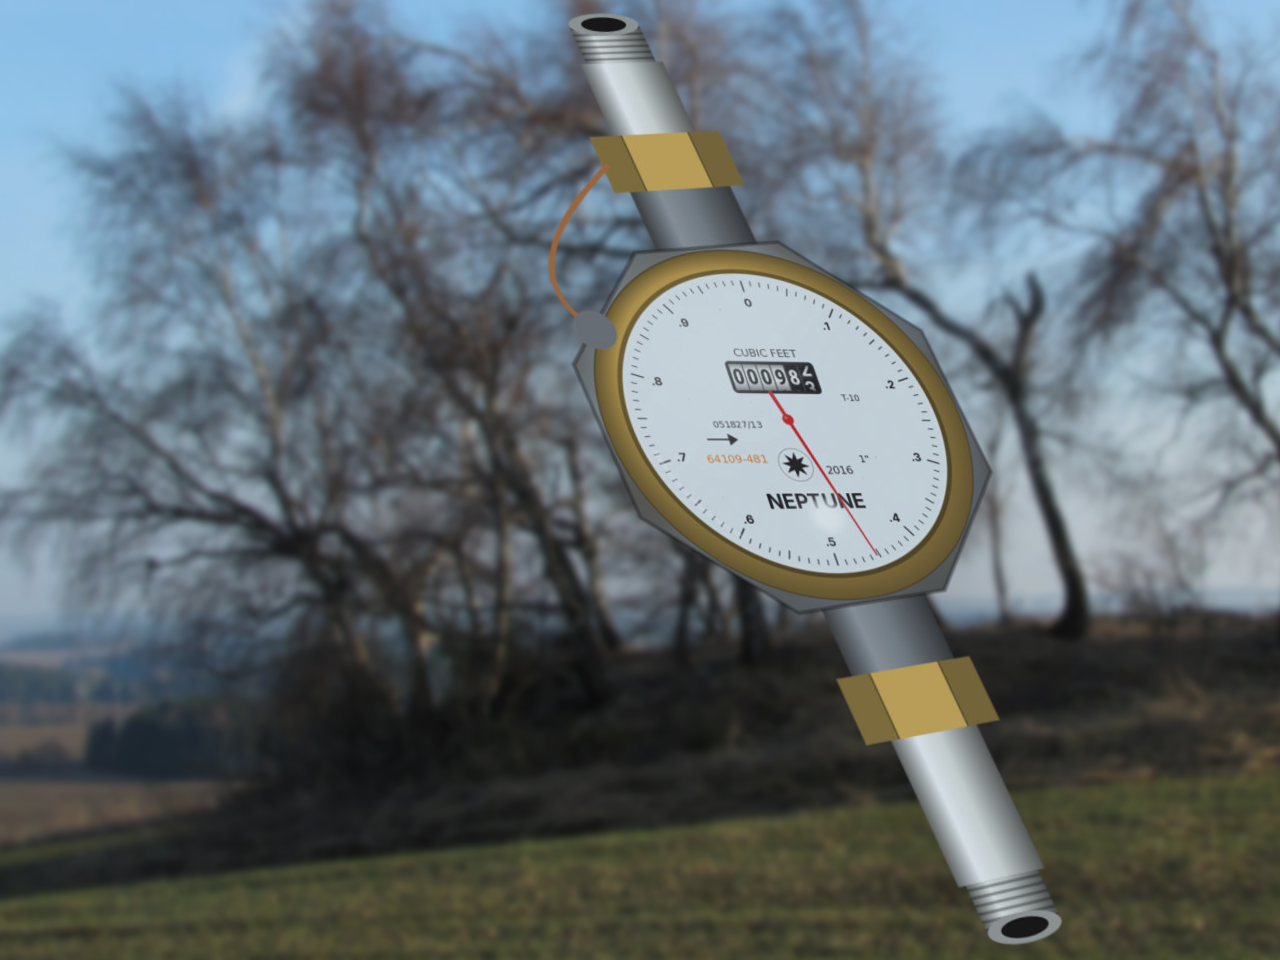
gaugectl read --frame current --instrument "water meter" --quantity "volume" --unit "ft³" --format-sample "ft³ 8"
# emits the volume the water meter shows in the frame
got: ft³ 982.45
